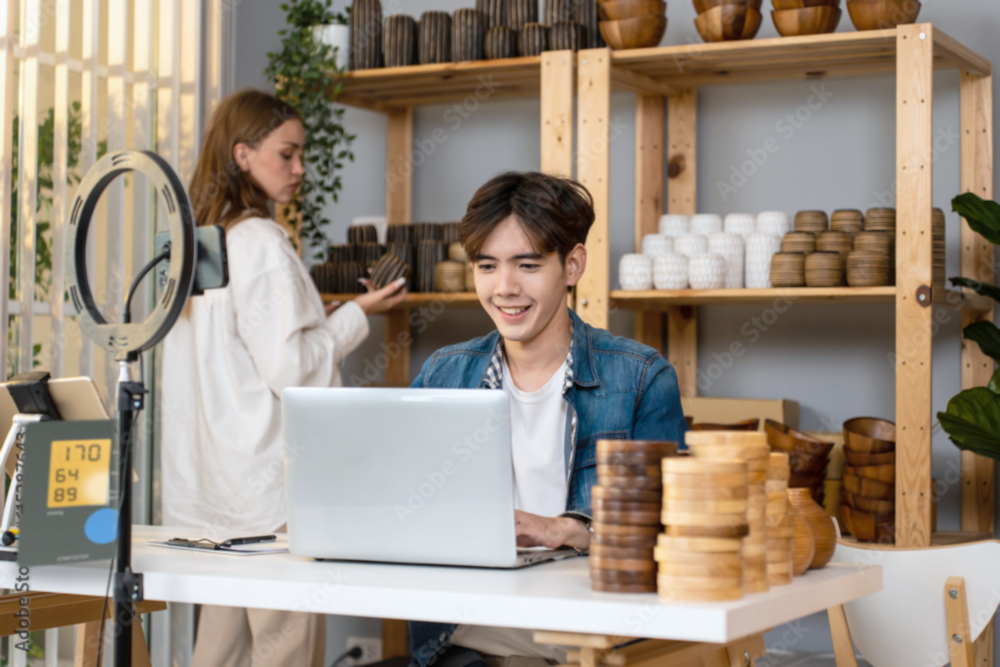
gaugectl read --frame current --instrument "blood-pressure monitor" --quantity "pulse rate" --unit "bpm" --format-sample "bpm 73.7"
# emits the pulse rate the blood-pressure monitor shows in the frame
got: bpm 89
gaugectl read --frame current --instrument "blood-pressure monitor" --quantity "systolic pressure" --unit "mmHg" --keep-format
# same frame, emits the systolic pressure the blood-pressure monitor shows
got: mmHg 170
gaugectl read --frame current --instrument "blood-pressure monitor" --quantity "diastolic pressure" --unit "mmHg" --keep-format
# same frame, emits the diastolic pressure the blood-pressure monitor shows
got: mmHg 64
